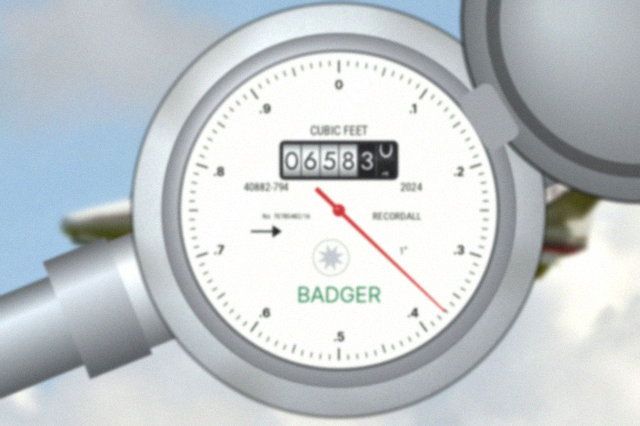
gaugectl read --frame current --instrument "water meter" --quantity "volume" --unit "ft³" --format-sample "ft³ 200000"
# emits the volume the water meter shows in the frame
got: ft³ 65830.37
